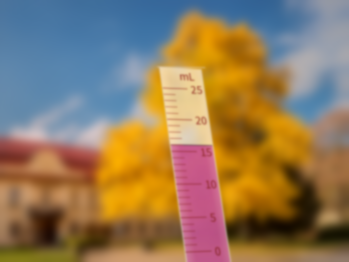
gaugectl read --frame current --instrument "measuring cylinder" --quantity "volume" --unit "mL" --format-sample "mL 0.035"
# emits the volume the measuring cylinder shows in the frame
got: mL 16
